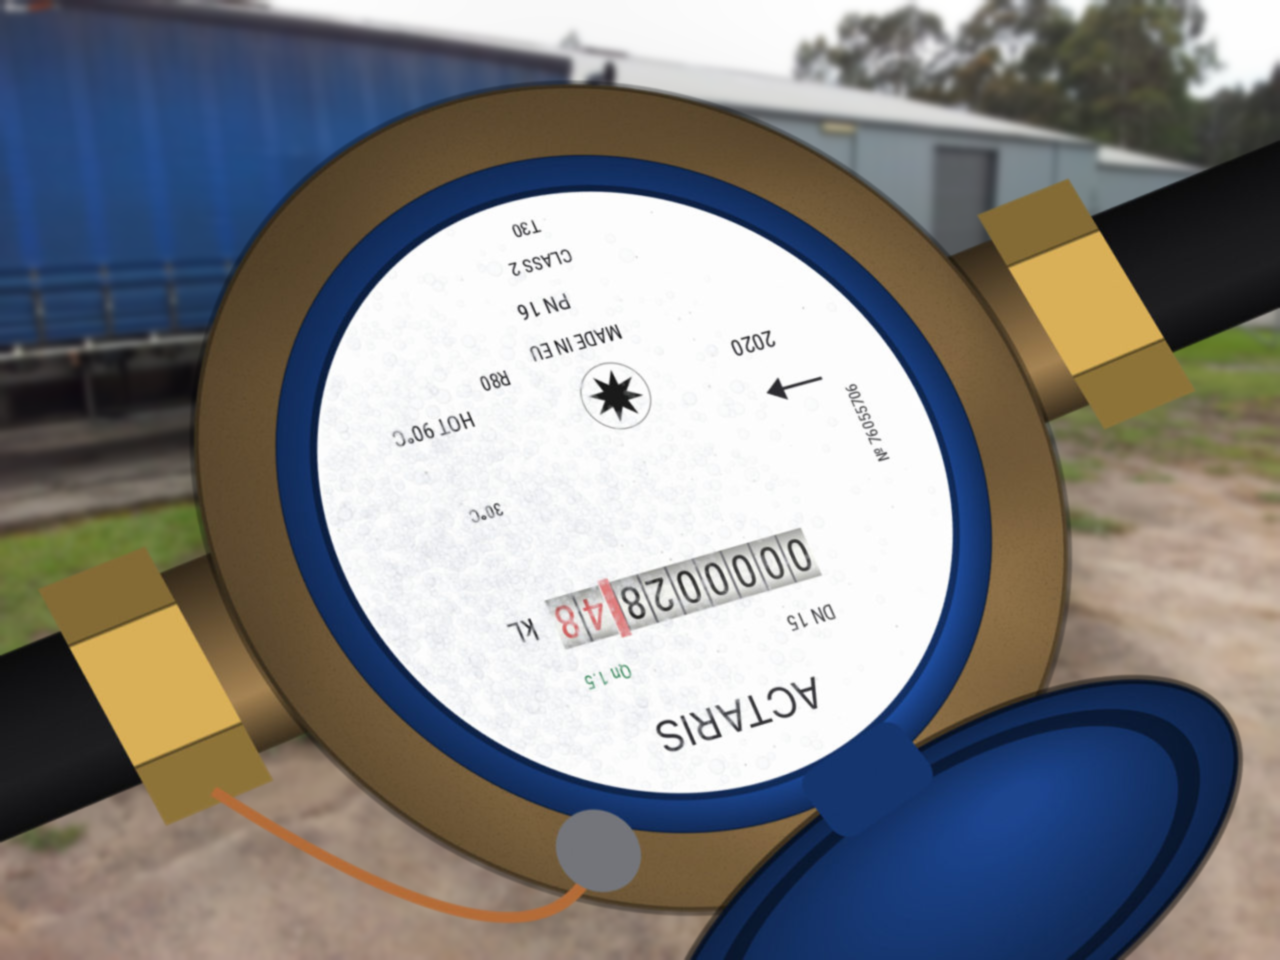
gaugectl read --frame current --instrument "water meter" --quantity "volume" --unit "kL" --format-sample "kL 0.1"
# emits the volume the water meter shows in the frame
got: kL 28.48
